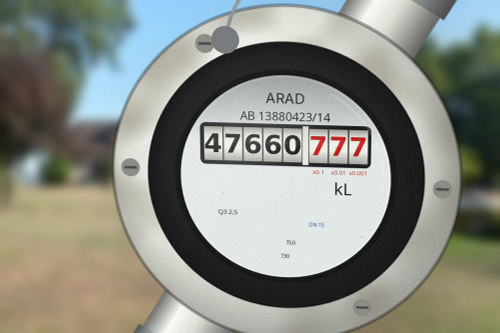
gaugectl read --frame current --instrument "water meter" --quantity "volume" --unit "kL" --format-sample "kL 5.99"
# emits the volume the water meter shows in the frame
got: kL 47660.777
